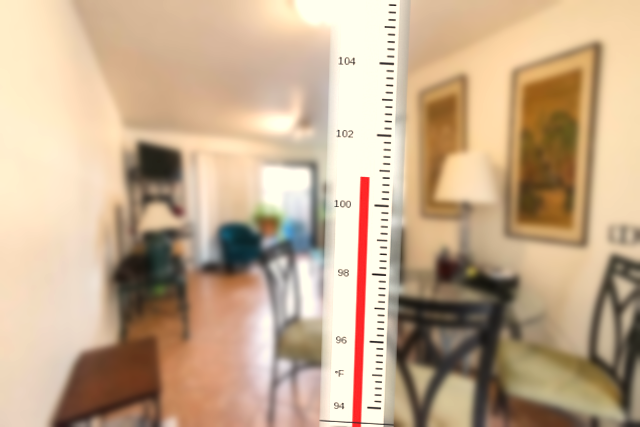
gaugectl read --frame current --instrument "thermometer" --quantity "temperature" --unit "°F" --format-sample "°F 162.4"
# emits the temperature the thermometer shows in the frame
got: °F 100.8
